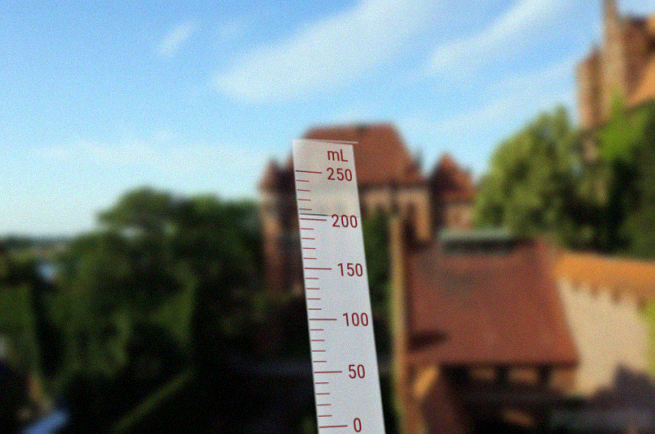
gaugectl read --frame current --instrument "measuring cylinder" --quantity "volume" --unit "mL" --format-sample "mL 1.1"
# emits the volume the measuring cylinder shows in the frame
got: mL 205
